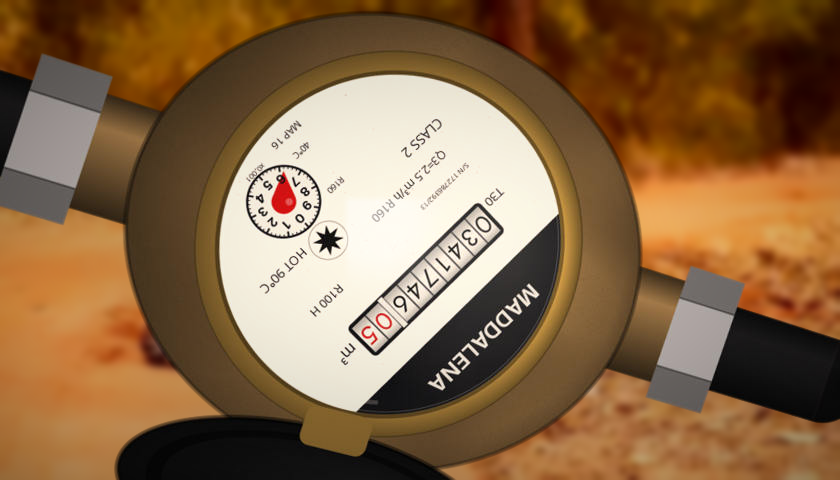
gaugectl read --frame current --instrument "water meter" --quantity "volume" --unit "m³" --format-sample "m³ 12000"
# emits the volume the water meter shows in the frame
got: m³ 341746.056
